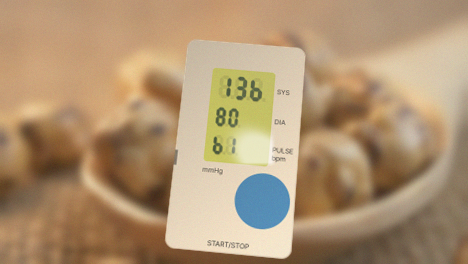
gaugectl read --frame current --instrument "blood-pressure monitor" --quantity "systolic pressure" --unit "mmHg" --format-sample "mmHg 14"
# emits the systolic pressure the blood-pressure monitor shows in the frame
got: mmHg 136
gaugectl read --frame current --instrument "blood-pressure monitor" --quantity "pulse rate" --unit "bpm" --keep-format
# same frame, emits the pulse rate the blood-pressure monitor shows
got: bpm 61
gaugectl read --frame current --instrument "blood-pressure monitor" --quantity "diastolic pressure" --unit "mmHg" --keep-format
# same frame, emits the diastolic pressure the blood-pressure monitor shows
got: mmHg 80
